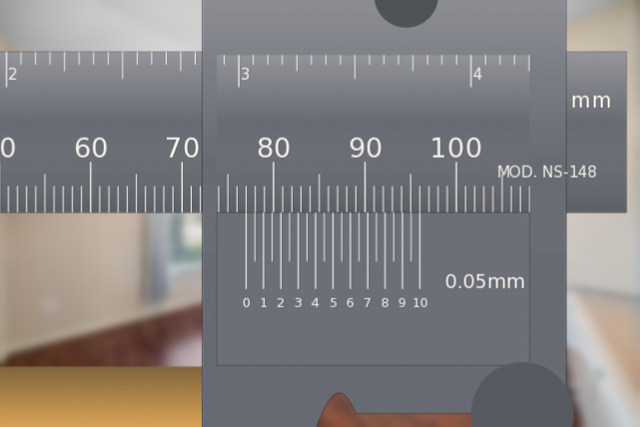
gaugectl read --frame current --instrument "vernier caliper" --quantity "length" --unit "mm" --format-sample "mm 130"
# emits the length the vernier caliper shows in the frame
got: mm 77.0
